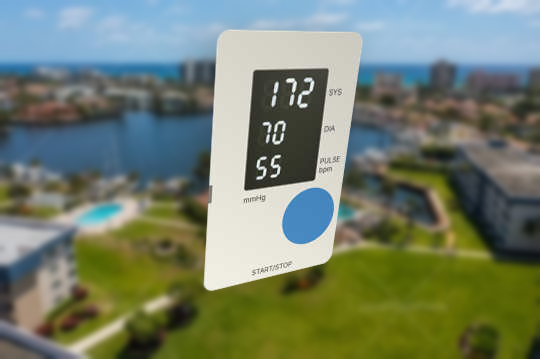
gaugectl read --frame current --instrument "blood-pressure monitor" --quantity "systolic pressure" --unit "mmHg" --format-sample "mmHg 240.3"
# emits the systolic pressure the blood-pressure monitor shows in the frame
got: mmHg 172
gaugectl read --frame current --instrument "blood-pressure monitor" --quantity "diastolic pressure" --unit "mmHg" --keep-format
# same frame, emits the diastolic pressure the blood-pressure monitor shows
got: mmHg 70
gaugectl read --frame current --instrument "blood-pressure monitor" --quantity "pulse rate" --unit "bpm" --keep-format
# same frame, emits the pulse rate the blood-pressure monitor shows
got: bpm 55
